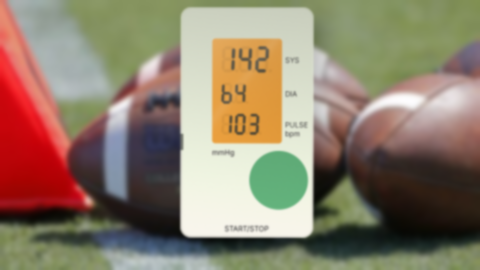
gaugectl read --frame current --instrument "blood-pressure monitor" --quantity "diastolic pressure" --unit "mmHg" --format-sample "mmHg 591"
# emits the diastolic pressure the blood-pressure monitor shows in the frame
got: mmHg 64
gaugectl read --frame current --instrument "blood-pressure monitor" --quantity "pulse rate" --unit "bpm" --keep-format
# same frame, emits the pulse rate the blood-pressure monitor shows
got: bpm 103
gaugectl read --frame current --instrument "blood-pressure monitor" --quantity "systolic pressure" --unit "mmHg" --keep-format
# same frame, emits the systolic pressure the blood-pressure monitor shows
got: mmHg 142
